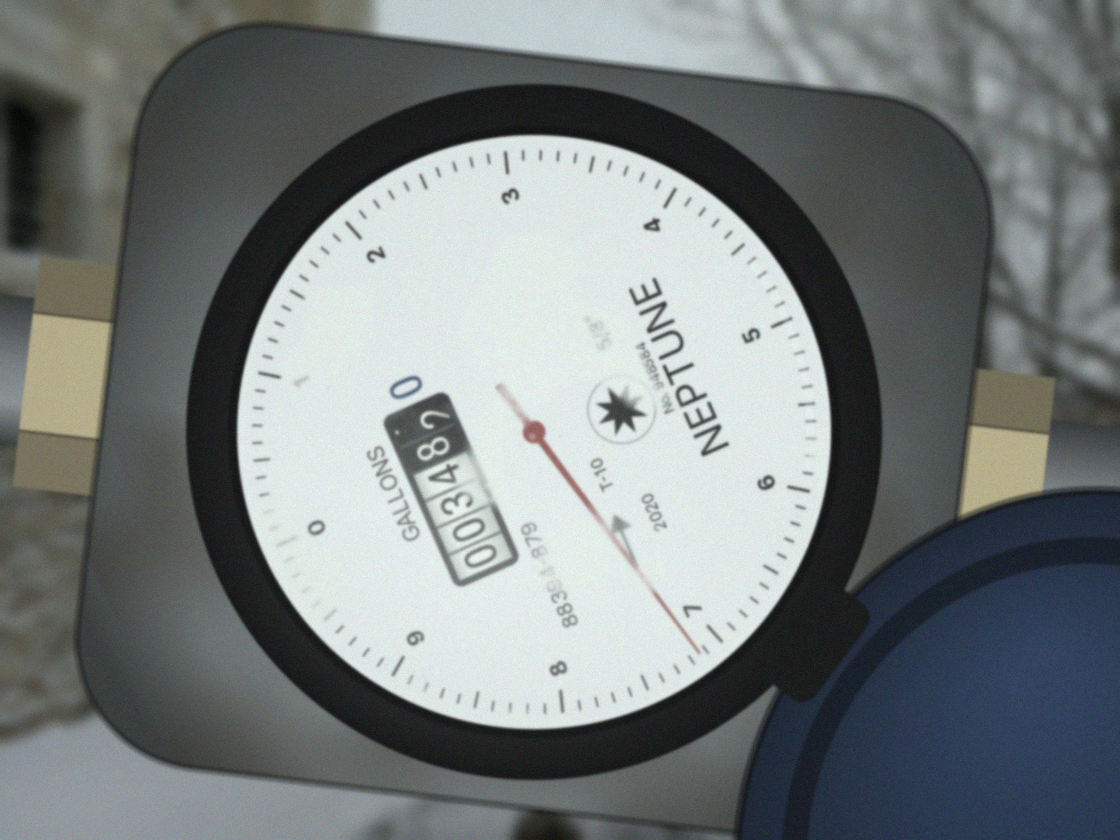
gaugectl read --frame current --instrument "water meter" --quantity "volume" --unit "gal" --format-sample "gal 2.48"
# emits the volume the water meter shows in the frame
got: gal 34817.1
